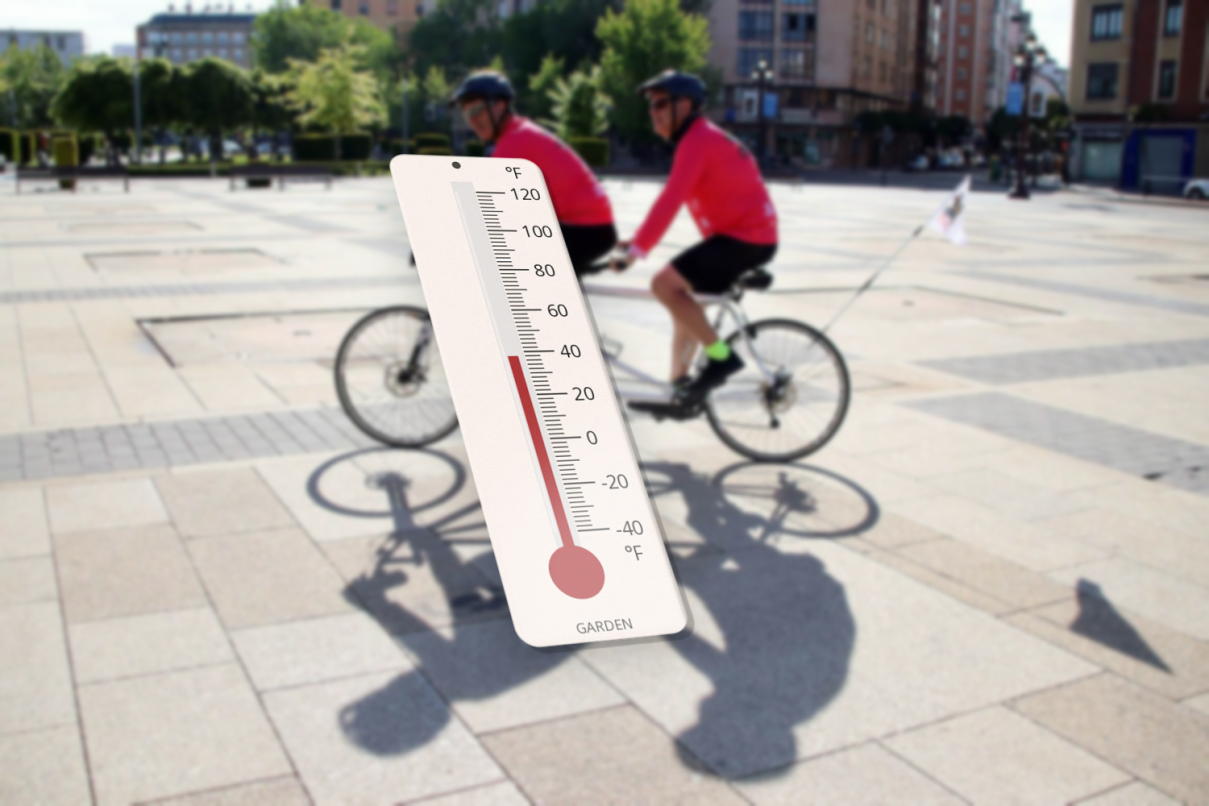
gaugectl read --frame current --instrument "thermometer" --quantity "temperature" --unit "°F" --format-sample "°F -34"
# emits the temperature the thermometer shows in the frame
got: °F 38
